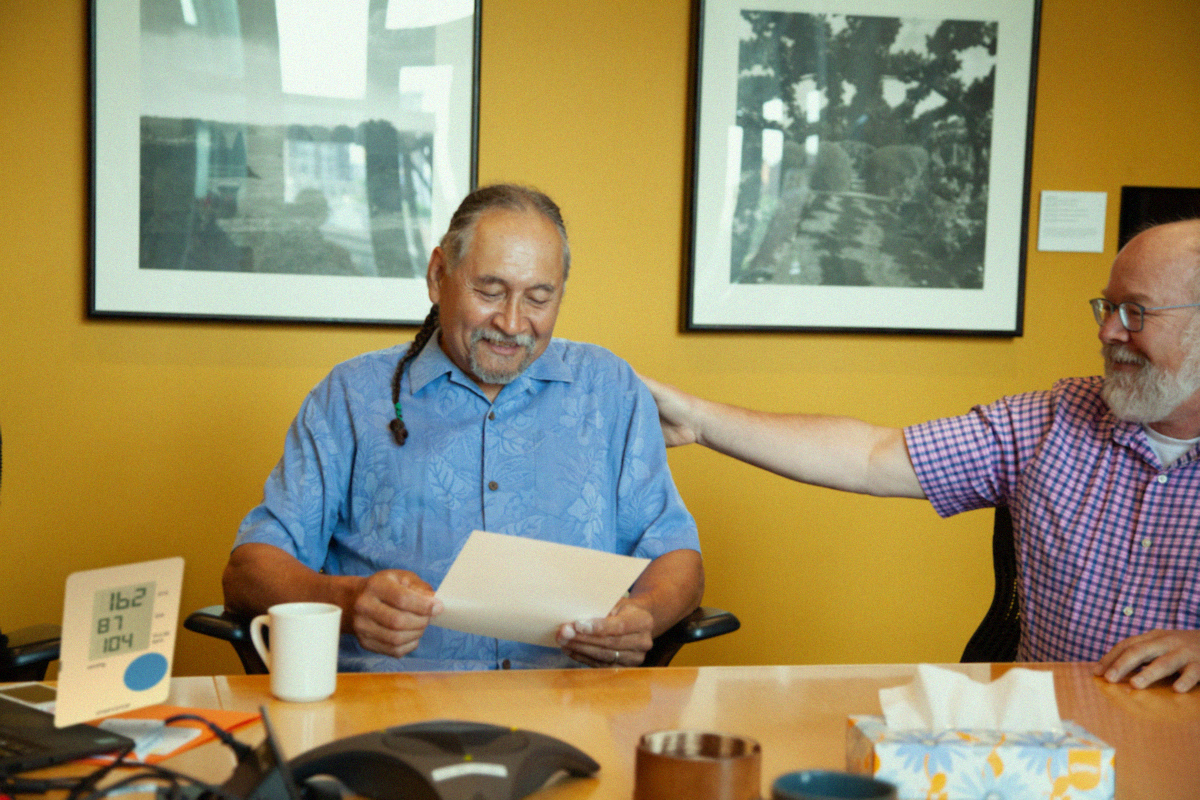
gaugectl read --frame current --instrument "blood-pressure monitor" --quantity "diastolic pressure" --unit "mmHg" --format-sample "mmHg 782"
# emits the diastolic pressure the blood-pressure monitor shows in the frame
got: mmHg 87
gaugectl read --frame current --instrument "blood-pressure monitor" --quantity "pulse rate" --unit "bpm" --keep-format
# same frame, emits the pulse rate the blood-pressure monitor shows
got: bpm 104
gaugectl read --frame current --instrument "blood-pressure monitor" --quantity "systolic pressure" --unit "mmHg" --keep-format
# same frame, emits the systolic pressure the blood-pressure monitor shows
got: mmHg 162
